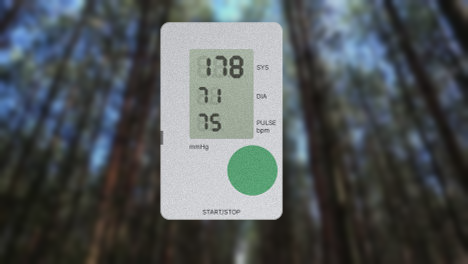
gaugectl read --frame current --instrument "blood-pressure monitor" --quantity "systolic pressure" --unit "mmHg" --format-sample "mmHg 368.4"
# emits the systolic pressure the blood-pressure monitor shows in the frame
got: mmHg 178
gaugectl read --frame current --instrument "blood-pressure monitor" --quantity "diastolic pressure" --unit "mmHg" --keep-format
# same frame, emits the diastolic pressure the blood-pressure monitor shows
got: mmHg 71
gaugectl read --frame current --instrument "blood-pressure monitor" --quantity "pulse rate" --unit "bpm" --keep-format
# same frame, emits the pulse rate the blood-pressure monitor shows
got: bpm 75
